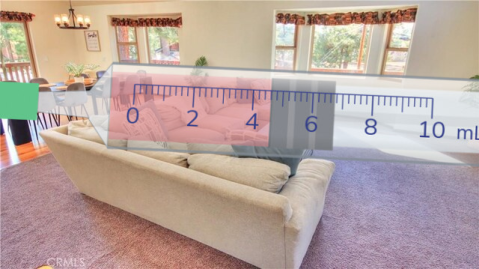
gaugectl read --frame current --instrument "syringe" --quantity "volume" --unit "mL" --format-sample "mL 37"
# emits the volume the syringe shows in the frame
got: mL 4.6
